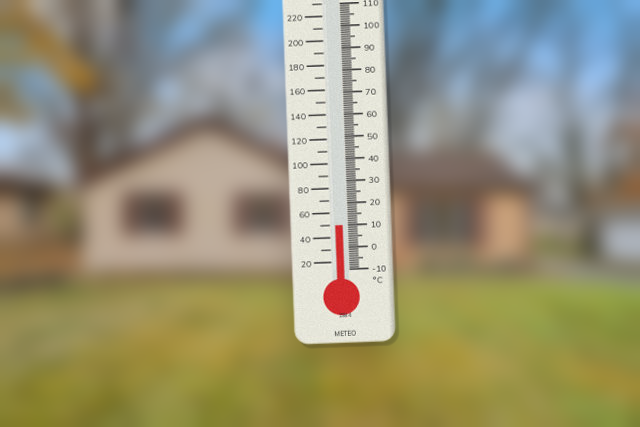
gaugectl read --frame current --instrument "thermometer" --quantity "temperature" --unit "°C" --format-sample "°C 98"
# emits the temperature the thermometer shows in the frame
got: °C 10
